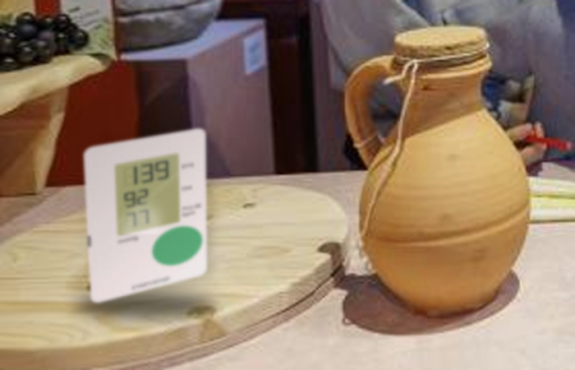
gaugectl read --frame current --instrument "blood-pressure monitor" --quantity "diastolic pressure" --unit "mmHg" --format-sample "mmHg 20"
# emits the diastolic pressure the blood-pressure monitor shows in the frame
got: mmHg 92
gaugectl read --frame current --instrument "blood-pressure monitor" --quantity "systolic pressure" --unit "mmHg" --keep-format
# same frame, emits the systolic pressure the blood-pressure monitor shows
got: mmHg 139
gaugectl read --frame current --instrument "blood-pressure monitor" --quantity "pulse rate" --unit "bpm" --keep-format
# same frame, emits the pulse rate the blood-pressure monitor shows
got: bpm 77
